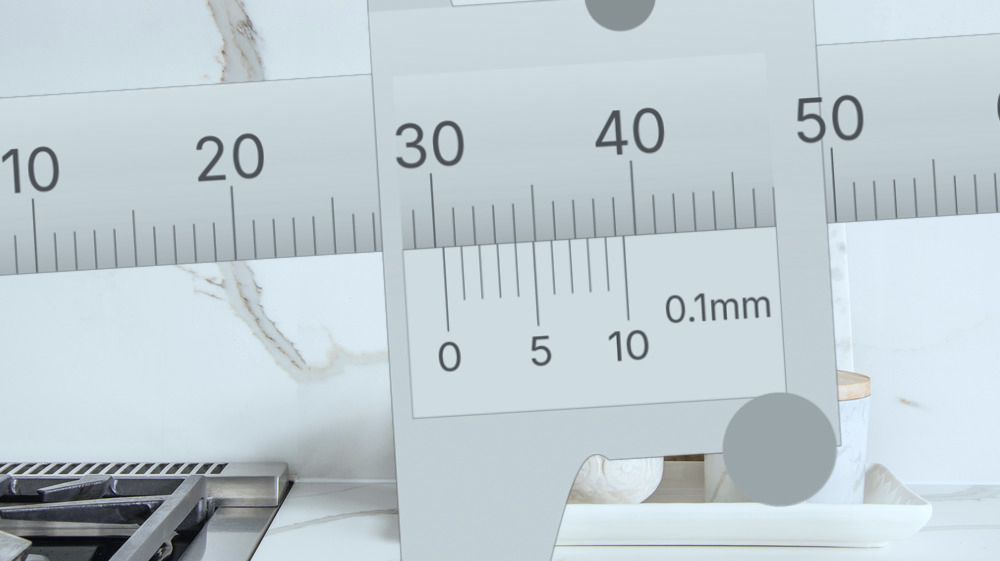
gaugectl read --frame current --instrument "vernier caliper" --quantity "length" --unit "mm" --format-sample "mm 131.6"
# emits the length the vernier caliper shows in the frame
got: mm 30.4
